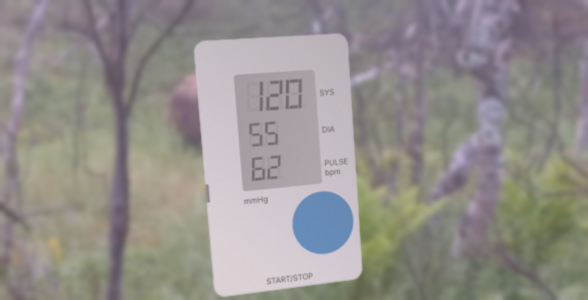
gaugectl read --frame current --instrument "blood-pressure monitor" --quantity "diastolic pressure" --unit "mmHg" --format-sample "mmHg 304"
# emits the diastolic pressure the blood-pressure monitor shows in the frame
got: mmHg 55
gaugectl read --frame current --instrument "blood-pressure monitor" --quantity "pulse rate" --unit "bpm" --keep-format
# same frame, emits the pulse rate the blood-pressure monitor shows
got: bpm 62
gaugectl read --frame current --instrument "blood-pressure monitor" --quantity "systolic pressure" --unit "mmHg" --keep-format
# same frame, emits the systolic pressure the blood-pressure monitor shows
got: mmHg 120
